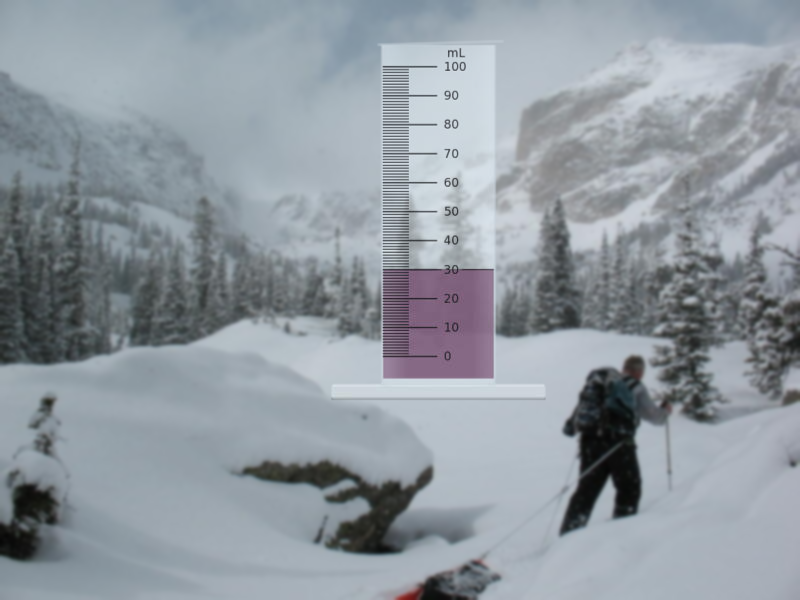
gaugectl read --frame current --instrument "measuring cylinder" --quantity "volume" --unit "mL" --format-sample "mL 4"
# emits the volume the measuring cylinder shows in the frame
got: mL 30
